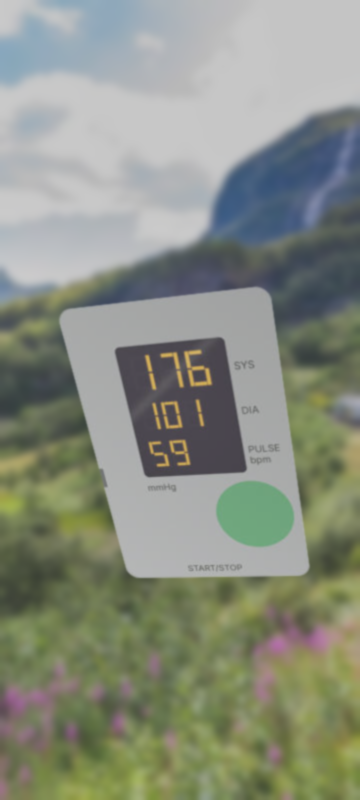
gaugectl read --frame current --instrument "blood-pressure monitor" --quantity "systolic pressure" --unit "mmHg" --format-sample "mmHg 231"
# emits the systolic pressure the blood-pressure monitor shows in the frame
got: mmHg 176
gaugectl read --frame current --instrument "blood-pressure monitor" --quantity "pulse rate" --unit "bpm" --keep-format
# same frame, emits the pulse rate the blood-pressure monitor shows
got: bpm 59
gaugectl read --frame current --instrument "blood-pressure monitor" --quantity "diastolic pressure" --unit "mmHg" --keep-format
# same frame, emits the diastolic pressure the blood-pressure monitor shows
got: mmHg 101
